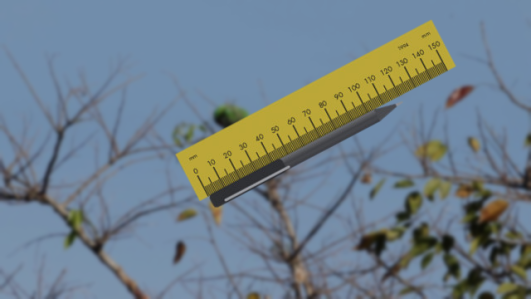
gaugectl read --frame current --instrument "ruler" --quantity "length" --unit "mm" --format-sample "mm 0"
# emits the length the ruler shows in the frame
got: mm 120
